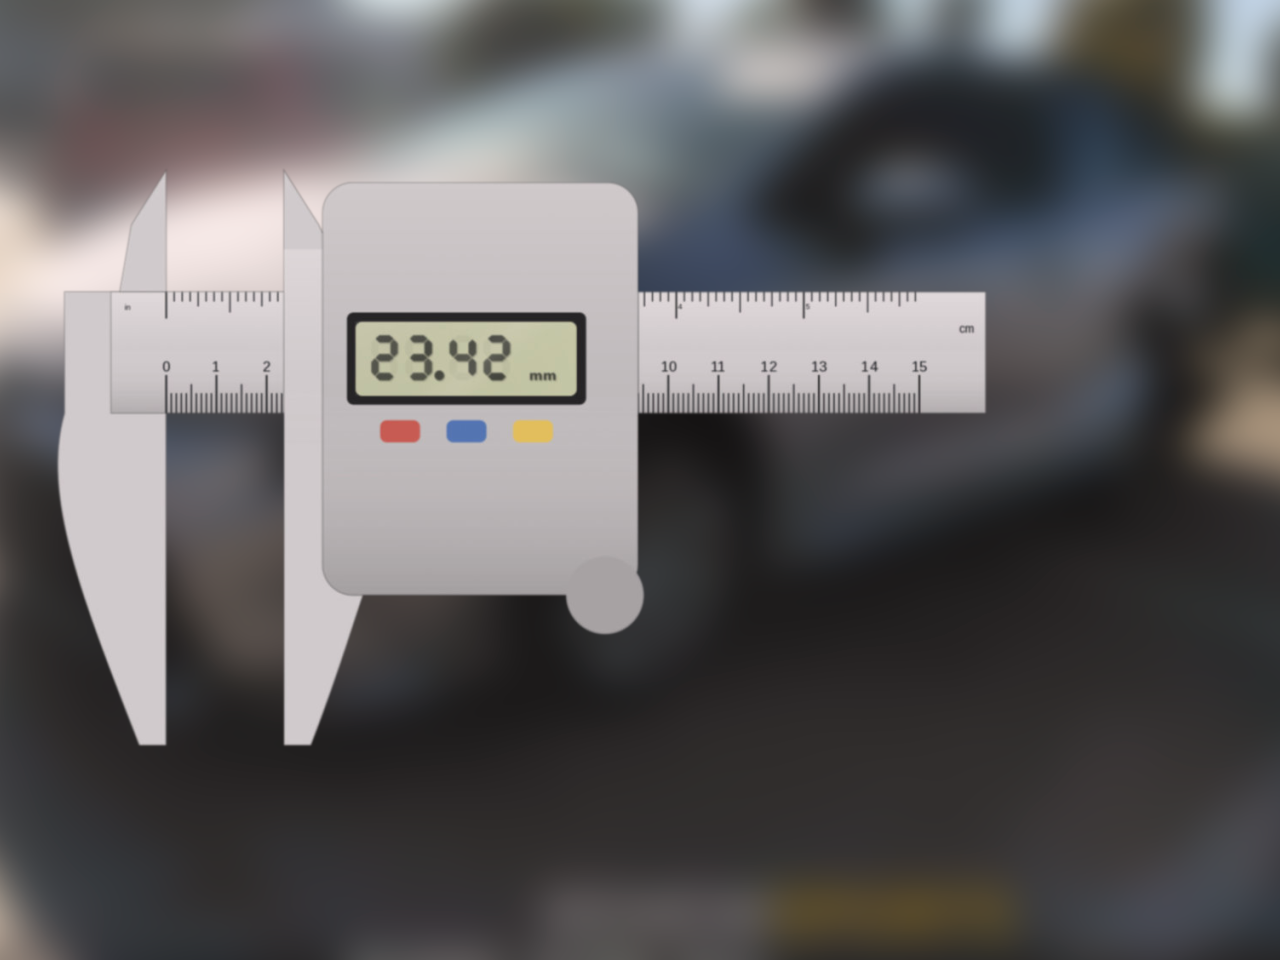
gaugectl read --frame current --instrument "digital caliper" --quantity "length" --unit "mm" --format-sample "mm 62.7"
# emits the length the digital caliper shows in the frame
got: mm 23.42
